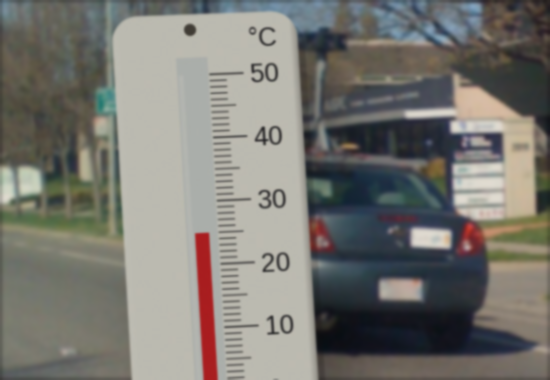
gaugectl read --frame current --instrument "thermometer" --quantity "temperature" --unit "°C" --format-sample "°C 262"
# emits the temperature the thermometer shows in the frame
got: °C 25
